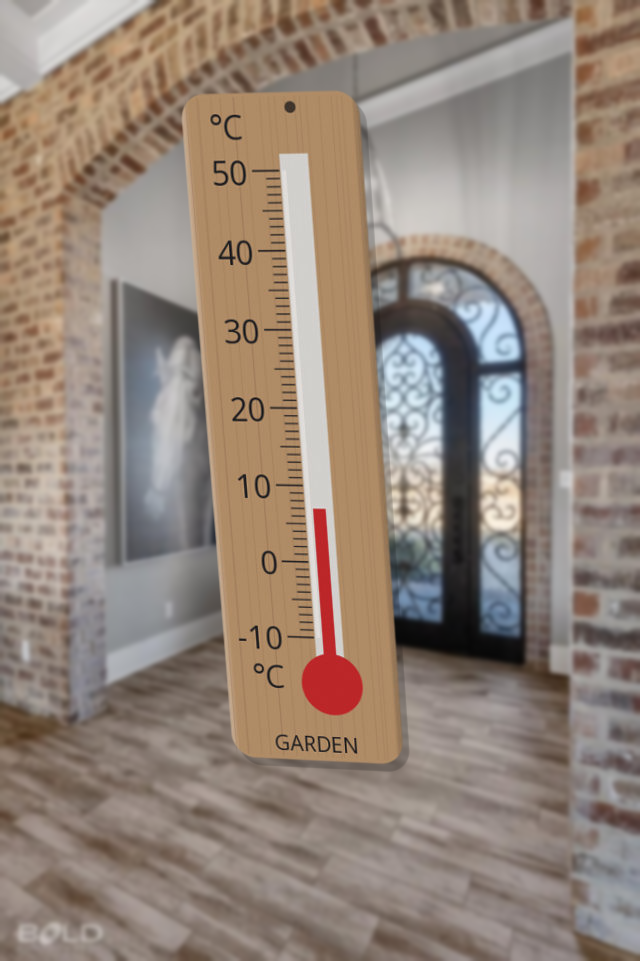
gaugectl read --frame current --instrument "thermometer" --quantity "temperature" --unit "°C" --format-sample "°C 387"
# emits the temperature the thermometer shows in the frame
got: °C 7
